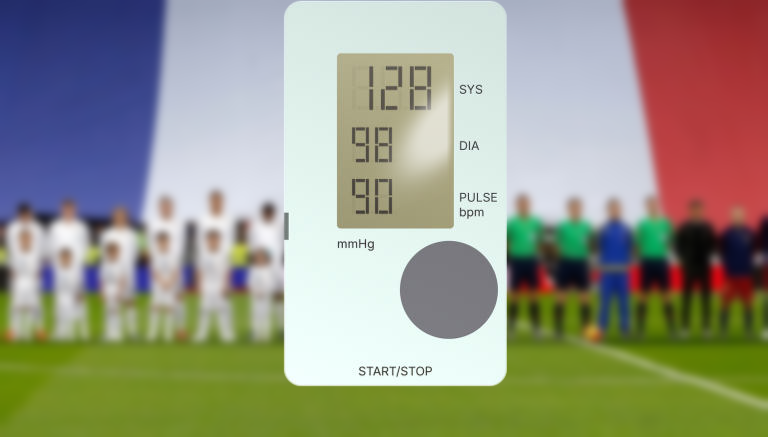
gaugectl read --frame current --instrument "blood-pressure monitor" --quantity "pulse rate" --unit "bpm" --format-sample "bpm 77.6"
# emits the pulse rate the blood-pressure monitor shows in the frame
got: bpm 90
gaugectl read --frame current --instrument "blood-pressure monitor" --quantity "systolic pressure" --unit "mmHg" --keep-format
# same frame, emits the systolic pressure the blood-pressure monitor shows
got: mmHg 128
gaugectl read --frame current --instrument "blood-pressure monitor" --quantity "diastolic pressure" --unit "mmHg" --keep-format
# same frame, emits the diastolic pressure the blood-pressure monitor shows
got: mmHg 98
